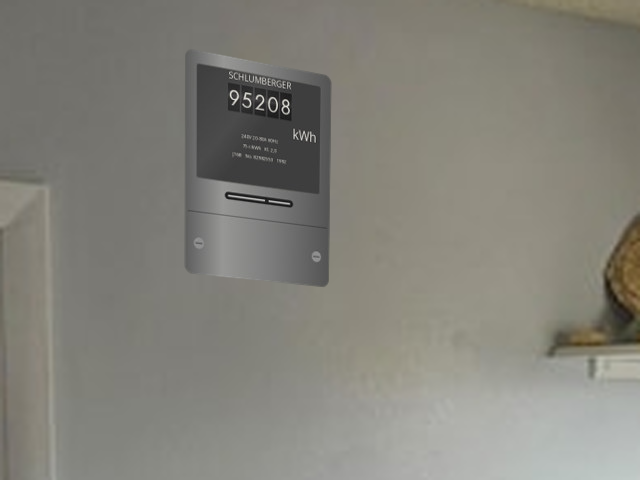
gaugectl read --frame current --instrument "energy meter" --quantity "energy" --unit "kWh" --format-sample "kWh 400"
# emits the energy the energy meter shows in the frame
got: kWh 95208
